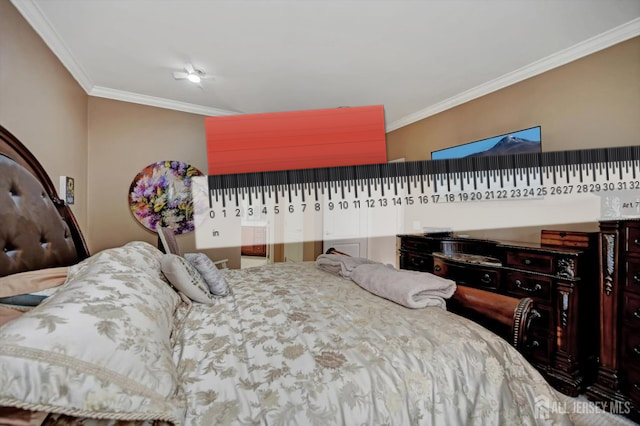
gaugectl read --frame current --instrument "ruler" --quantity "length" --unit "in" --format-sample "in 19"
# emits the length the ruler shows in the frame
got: in 13.5
